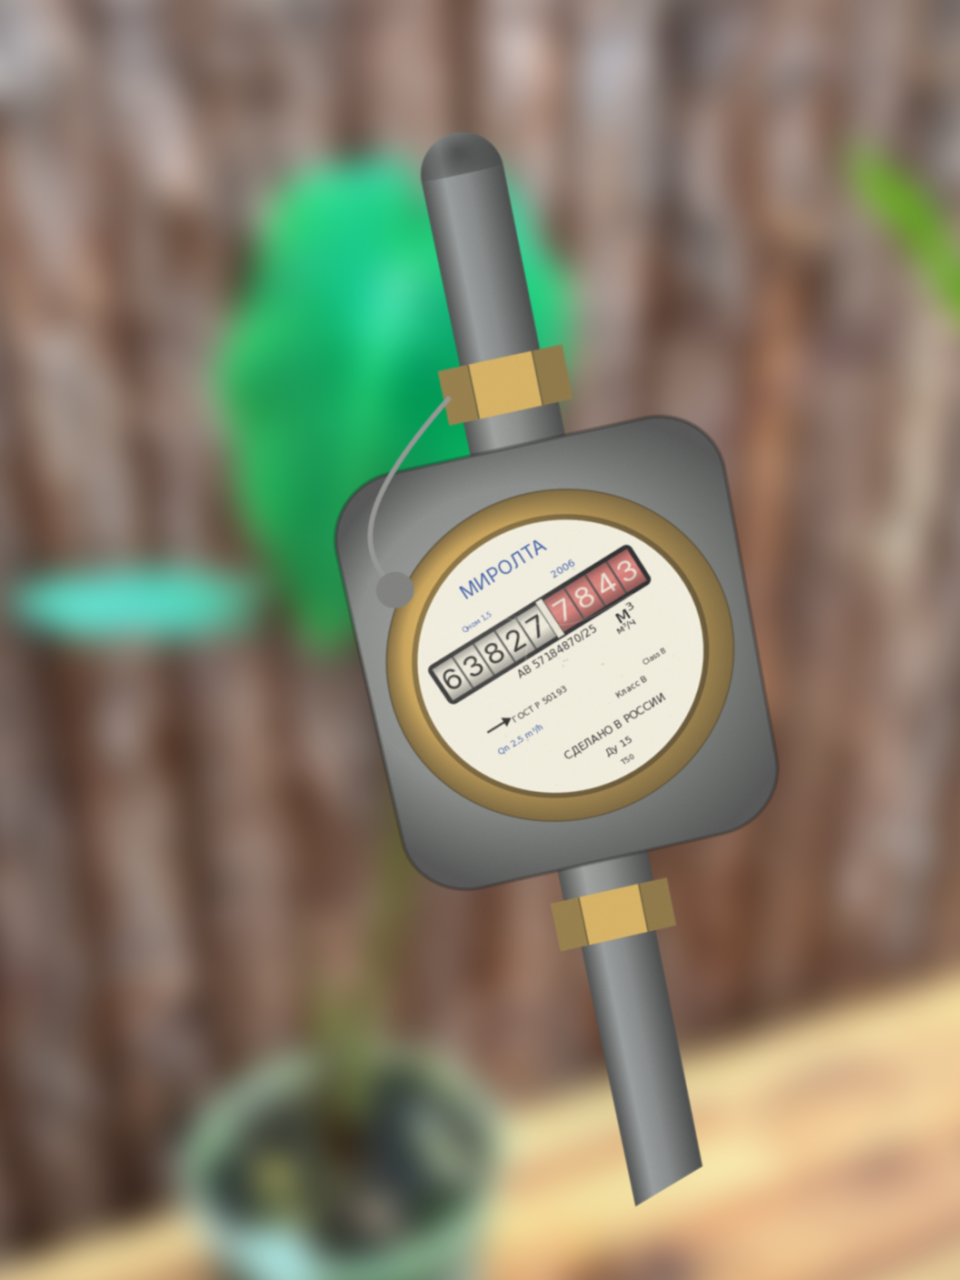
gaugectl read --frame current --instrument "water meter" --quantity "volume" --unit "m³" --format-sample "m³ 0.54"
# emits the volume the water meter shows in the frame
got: m³ 63827.7843
